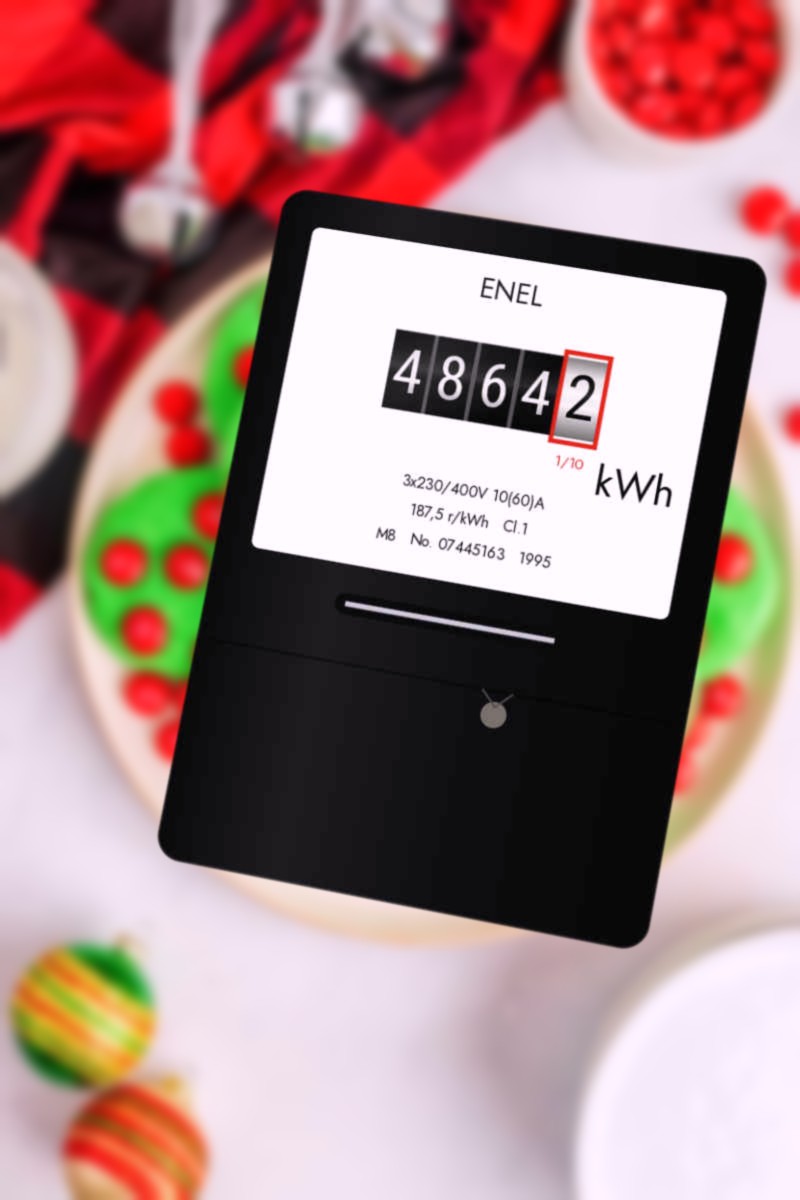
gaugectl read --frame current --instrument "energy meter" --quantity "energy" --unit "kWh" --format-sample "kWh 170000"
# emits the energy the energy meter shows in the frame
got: kWh 4864.2
